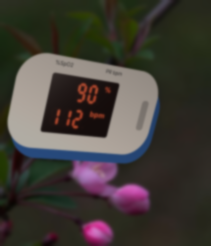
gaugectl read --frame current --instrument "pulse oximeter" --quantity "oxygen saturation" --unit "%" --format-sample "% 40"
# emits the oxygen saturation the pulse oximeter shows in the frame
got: % 90
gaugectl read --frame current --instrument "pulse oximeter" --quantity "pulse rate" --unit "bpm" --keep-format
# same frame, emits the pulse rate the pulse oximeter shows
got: bpm 112
